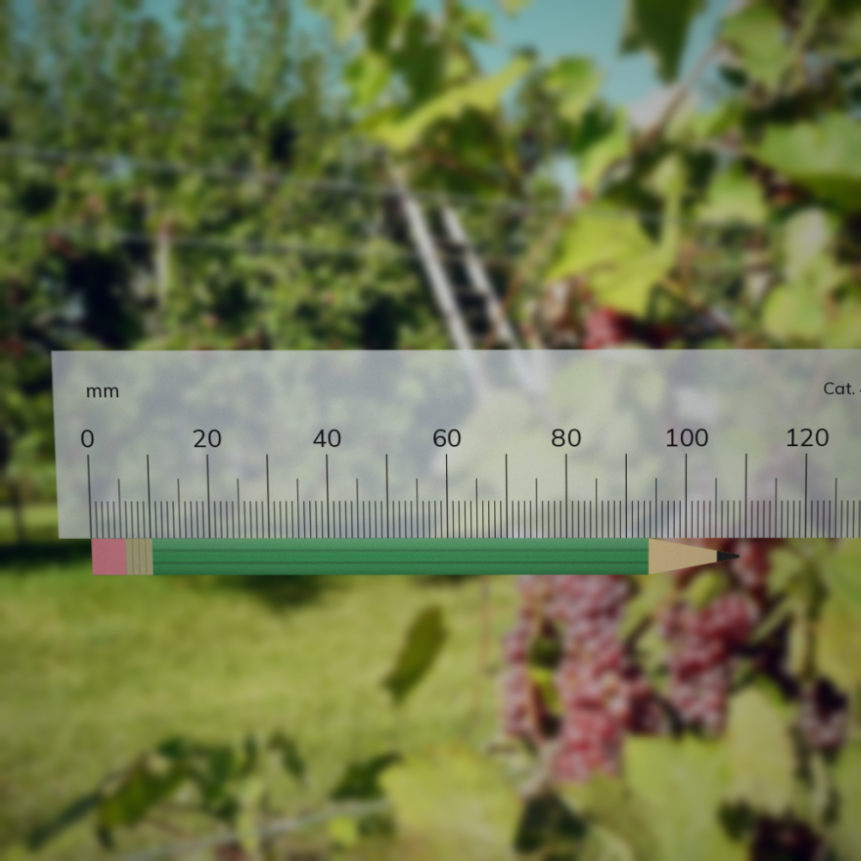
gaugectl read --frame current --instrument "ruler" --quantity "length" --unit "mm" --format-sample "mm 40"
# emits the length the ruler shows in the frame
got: mm 109
